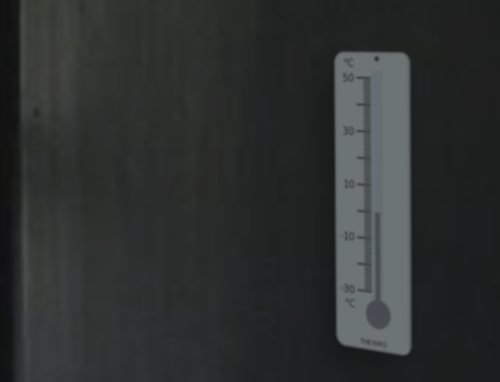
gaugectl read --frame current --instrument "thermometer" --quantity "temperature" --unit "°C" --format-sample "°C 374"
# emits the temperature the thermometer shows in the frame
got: °C 0
